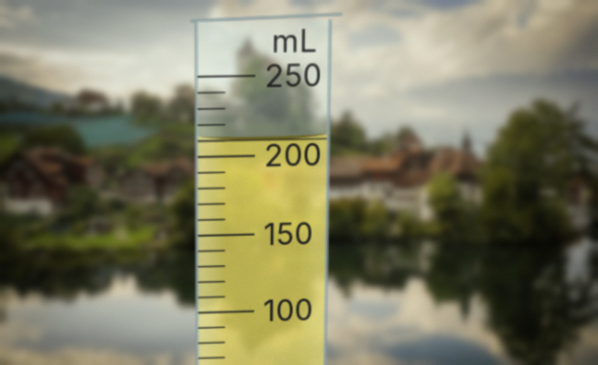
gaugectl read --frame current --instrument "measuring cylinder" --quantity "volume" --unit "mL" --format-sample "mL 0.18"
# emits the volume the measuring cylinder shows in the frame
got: mL 210
